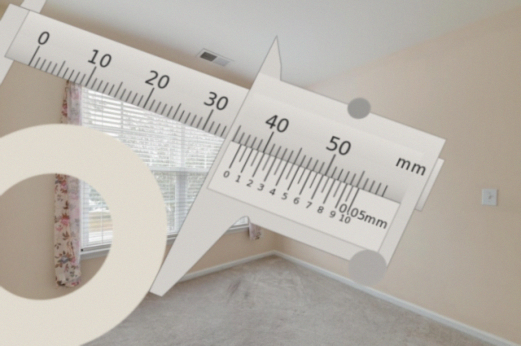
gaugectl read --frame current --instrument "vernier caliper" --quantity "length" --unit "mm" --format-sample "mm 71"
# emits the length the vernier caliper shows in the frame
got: mm 36.4
